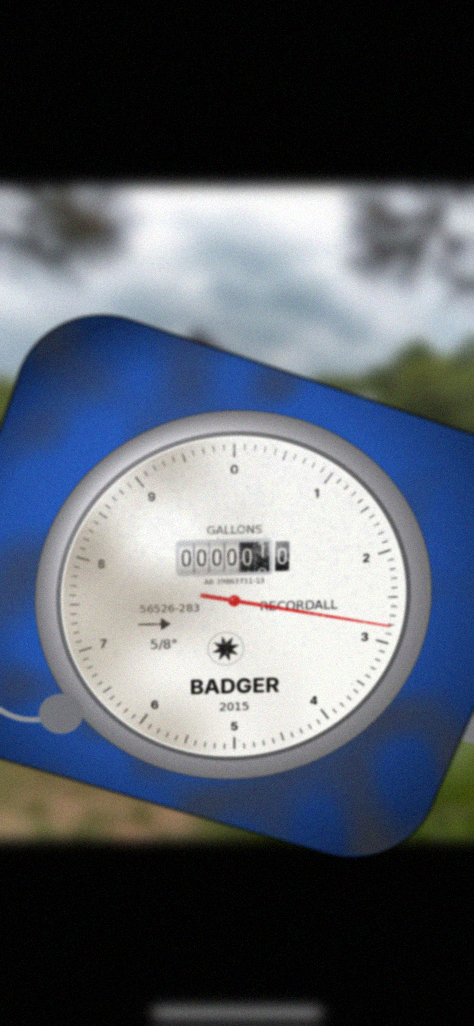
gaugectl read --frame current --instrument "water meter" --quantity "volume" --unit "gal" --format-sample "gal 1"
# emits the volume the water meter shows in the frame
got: gal 12.8
